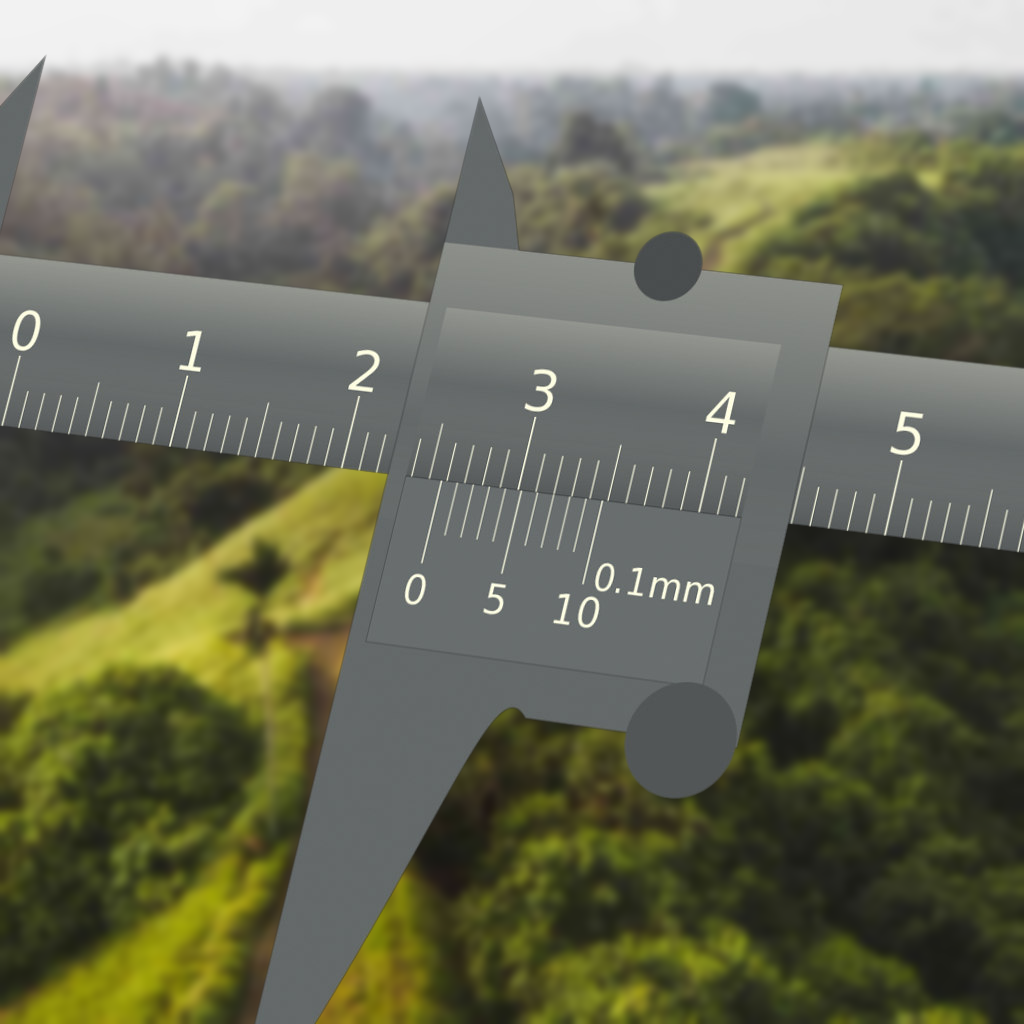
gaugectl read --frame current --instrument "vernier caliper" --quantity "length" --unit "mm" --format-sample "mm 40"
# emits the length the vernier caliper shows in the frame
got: mm 25.7
